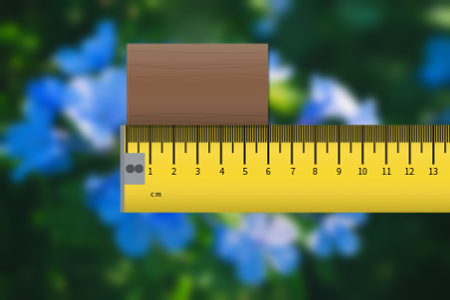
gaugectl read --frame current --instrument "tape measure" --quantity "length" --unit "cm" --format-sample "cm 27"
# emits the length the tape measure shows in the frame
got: cm 6
